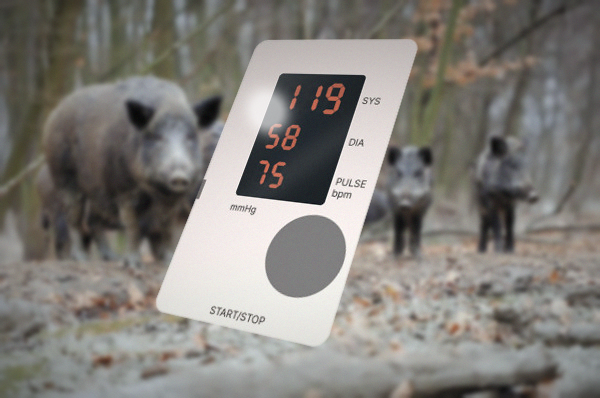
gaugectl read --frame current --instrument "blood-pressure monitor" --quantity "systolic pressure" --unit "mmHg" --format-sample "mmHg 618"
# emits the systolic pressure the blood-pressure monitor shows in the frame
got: mmHg 119
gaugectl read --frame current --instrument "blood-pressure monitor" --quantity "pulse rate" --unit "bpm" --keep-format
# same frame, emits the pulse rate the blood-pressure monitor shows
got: bpm 75
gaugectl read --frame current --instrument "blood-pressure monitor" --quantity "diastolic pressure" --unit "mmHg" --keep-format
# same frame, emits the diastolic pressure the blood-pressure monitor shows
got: mmHg 58
